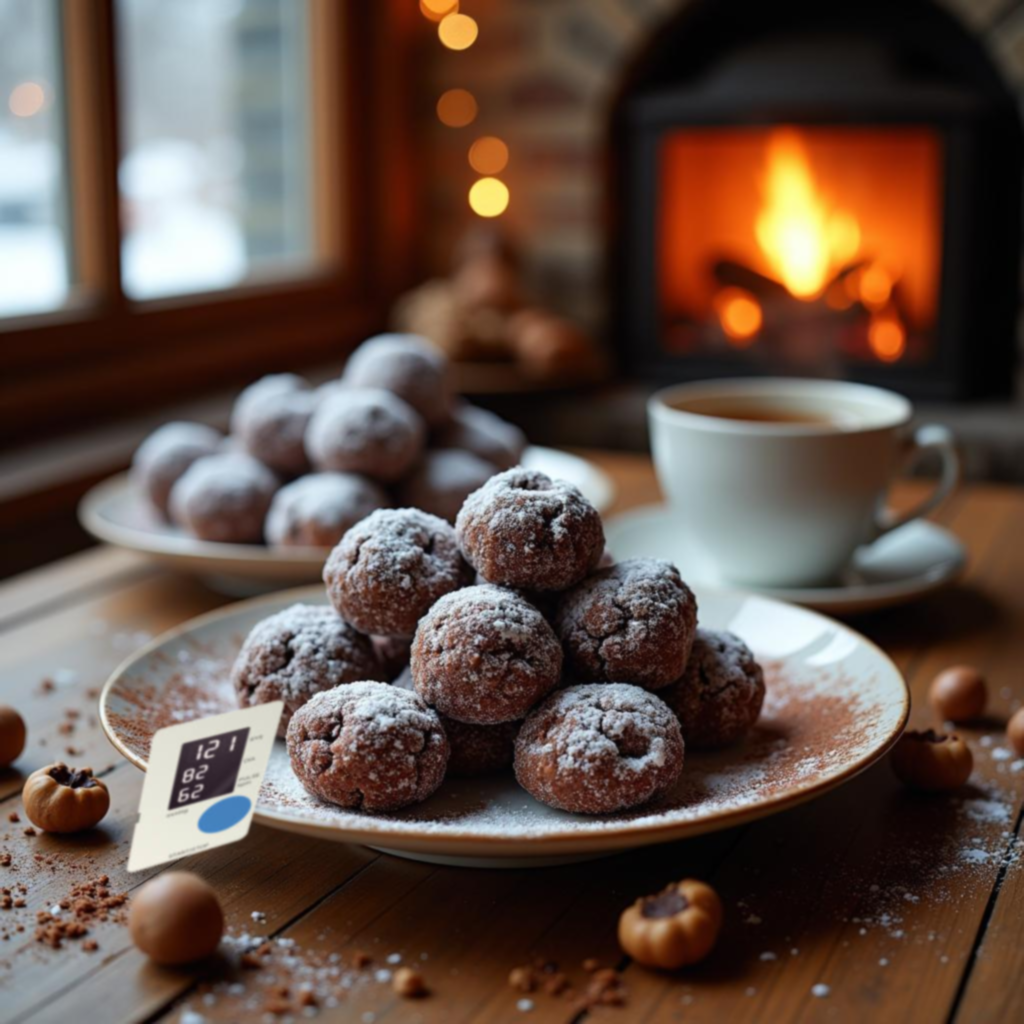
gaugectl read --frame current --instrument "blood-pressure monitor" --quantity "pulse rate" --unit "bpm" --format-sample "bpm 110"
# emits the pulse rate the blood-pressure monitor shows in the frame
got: bpm 62
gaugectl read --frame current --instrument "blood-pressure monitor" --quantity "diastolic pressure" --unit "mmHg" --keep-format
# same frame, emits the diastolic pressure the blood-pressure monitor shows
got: mmHg 82
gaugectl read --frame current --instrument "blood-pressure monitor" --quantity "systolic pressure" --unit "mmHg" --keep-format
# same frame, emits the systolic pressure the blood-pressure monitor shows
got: mmHg 121
